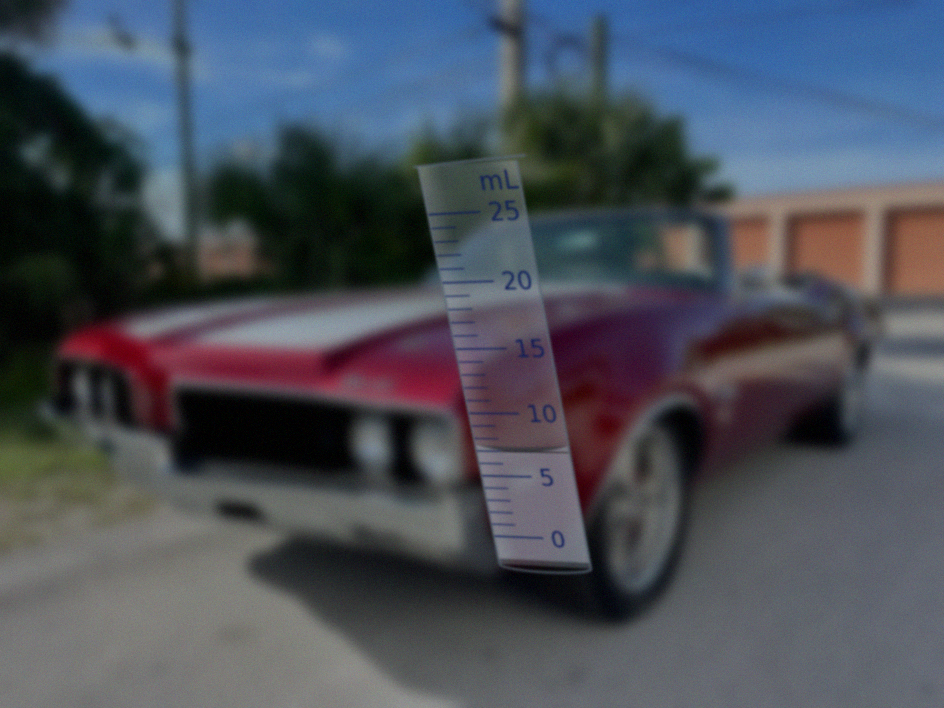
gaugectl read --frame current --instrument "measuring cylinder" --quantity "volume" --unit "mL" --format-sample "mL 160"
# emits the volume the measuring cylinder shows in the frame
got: mL 7
